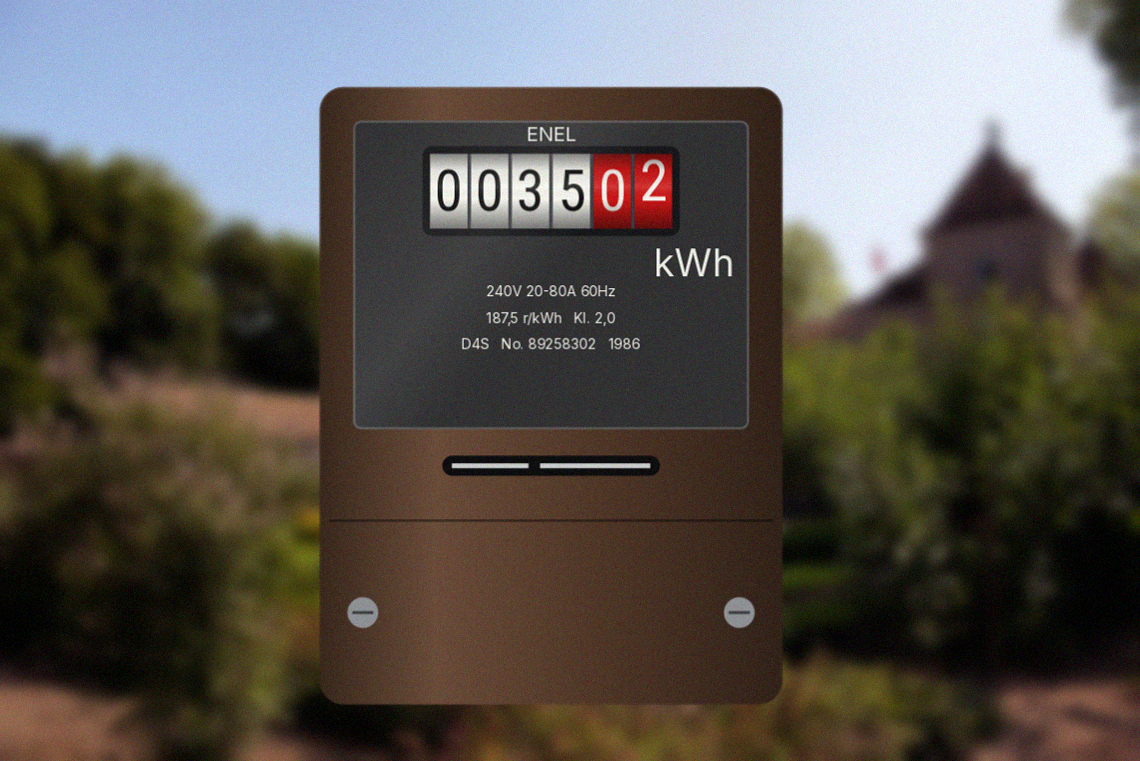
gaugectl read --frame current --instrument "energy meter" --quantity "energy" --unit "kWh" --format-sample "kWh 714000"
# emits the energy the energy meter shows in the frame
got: kWh 35.02
